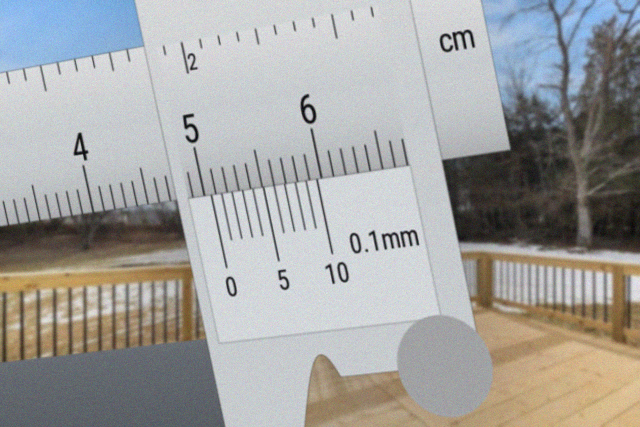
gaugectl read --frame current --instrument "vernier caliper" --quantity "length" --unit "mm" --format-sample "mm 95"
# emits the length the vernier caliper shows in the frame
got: mm 50.6
